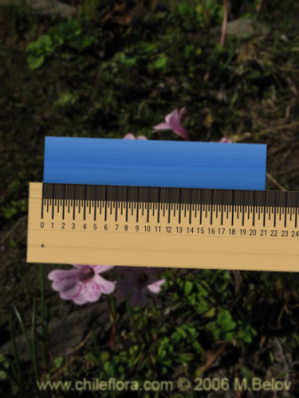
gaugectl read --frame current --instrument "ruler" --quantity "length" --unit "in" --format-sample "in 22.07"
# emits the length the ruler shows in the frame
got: in 21
